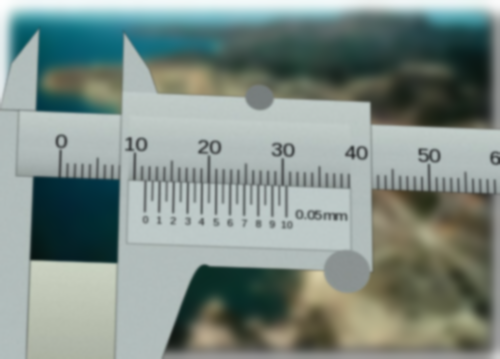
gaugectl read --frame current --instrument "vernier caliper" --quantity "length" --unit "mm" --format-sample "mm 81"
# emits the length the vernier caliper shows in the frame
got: mm 11.5
